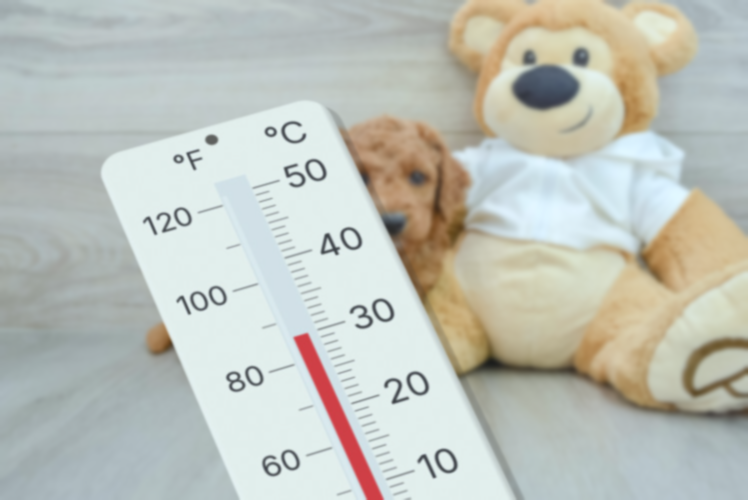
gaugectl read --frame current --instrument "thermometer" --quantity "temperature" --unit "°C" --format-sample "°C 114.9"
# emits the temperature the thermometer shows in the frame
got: °C 30
